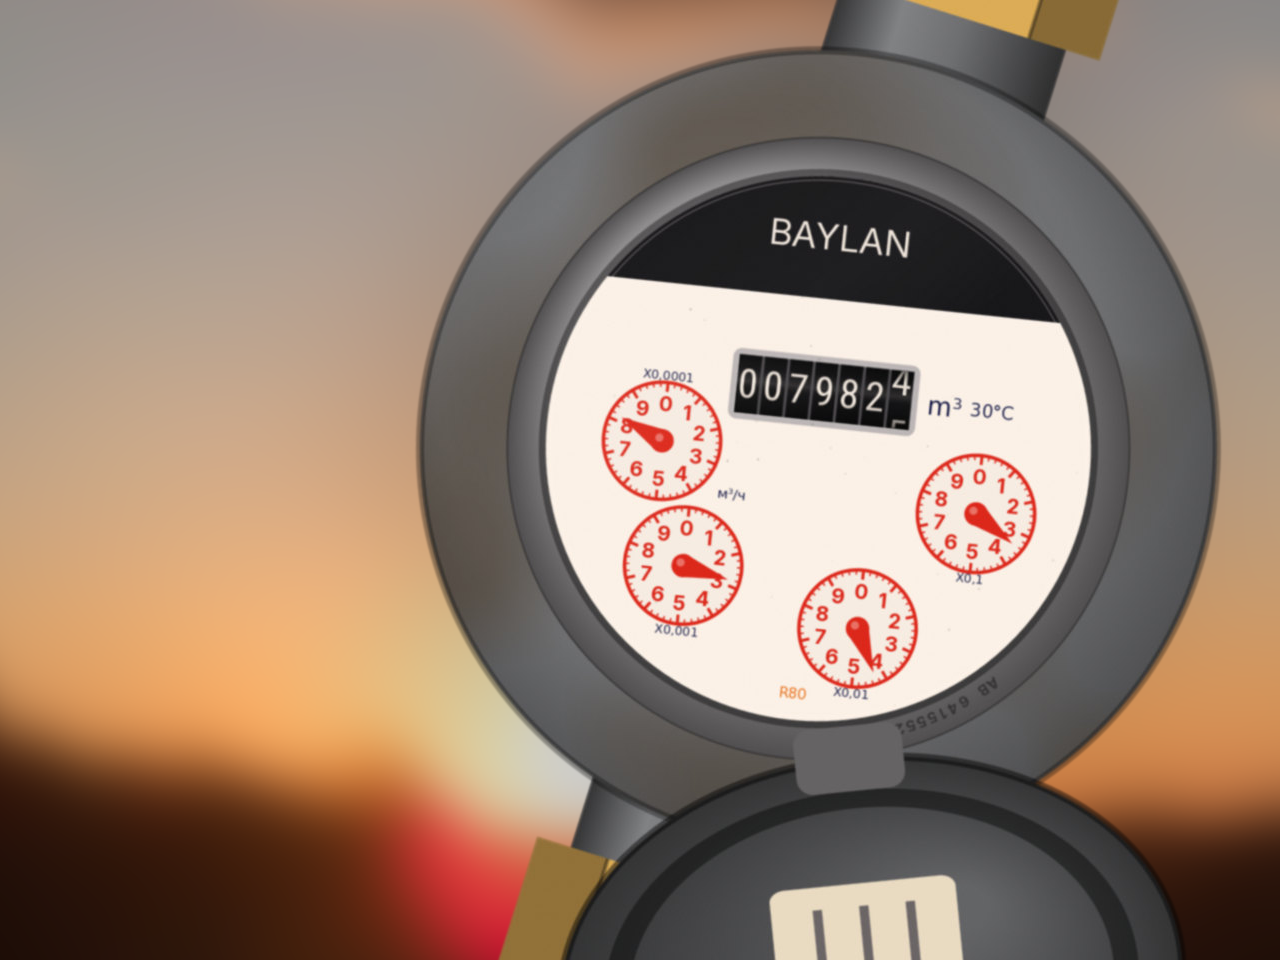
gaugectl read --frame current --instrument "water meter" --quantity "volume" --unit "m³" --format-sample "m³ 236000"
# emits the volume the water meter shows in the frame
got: m³ 79824.3428
